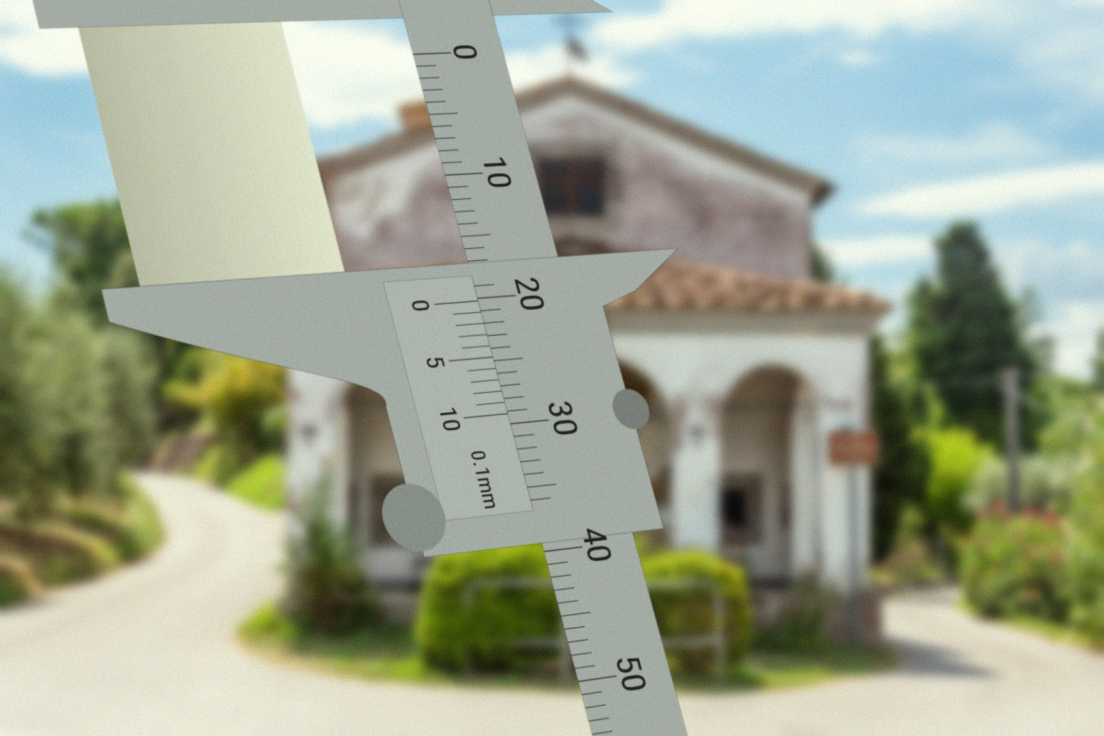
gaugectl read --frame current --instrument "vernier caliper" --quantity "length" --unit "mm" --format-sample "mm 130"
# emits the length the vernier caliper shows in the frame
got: mm 20.2
